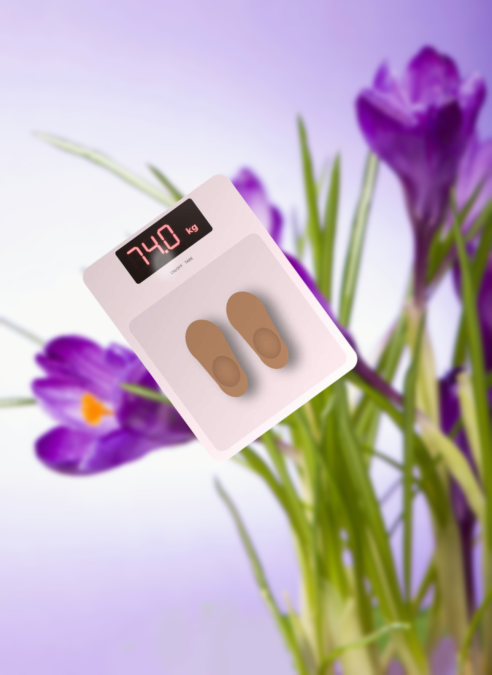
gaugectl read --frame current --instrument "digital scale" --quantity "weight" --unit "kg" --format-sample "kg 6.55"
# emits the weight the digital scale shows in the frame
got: kg 74.0
